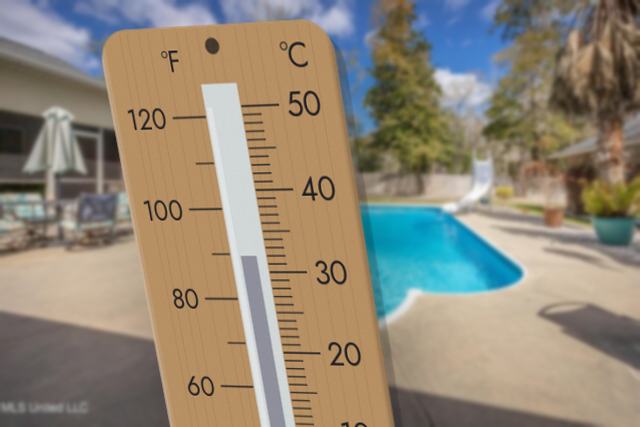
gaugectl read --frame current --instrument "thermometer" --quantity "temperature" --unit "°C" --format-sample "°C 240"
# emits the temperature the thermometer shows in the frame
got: °C 32
